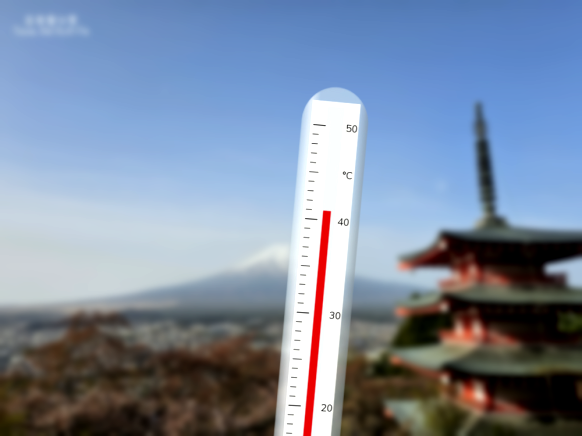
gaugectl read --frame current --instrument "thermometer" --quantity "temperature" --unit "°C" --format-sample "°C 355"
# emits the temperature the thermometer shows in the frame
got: °C 41
